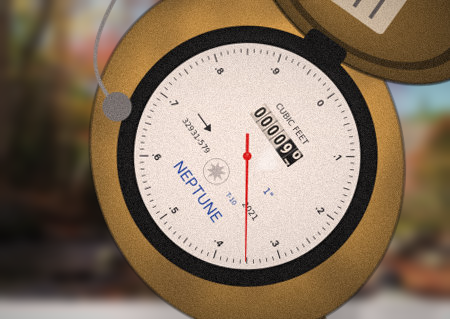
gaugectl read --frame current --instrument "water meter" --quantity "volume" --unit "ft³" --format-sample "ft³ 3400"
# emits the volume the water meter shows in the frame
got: ft³ 96.35
